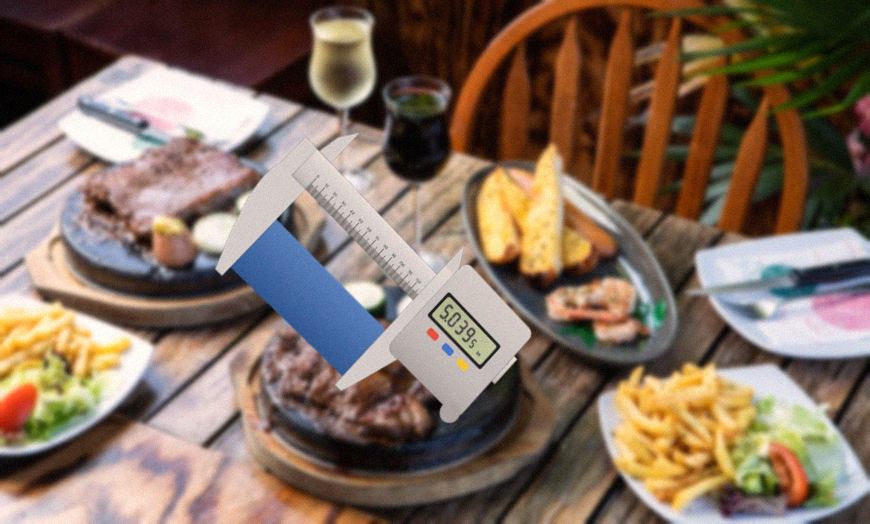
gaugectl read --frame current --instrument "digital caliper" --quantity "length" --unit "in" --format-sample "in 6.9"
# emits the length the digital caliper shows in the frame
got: in 5.0395
